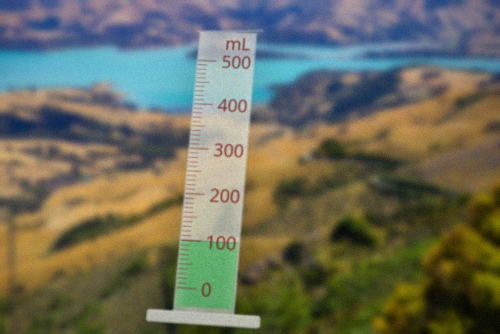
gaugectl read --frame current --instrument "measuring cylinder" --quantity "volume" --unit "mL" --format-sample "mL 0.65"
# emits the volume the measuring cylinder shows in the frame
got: mL 100
